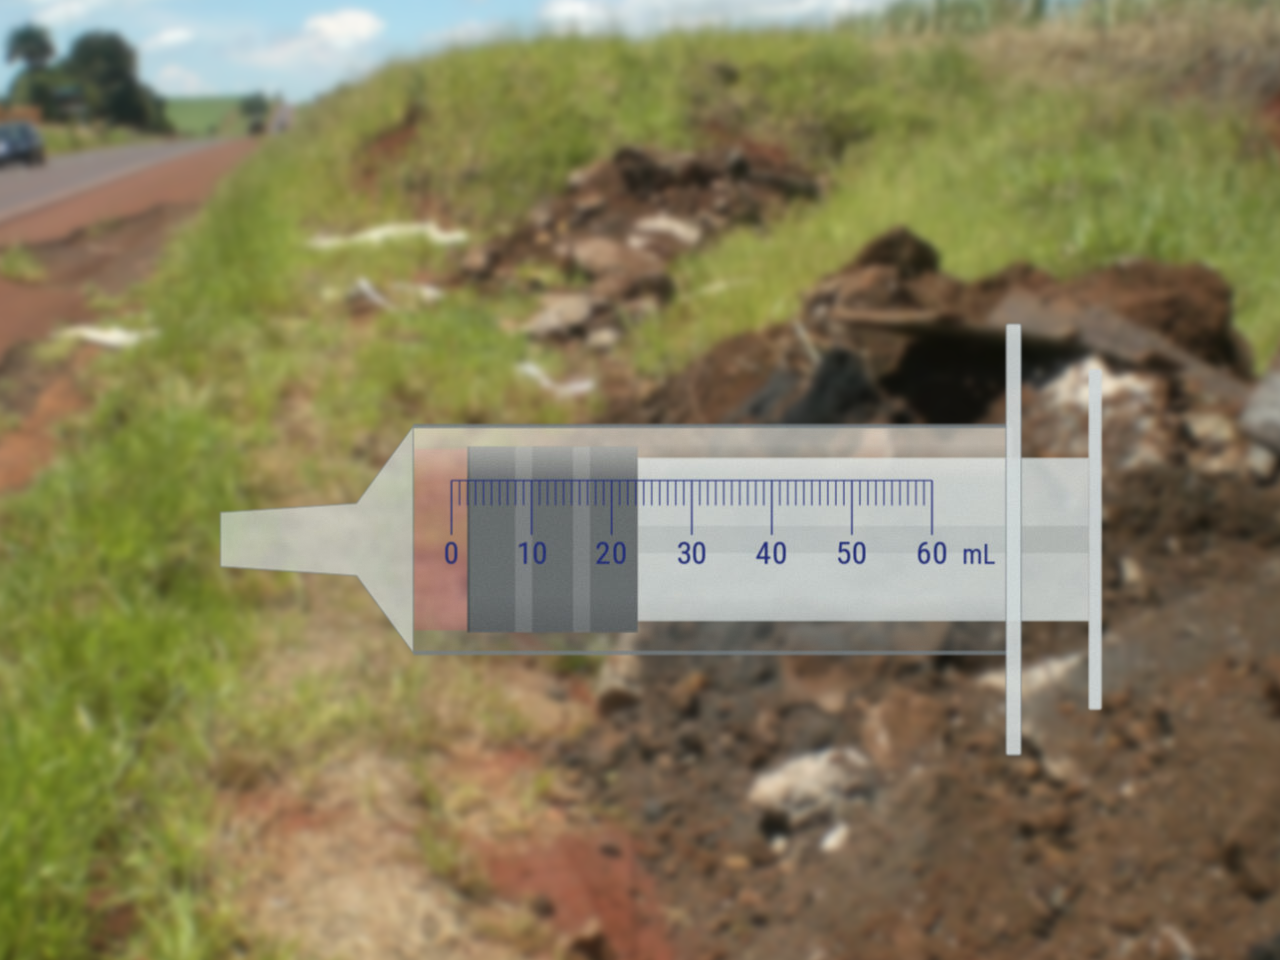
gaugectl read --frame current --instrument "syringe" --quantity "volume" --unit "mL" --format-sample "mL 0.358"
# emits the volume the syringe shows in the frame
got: mL 2
